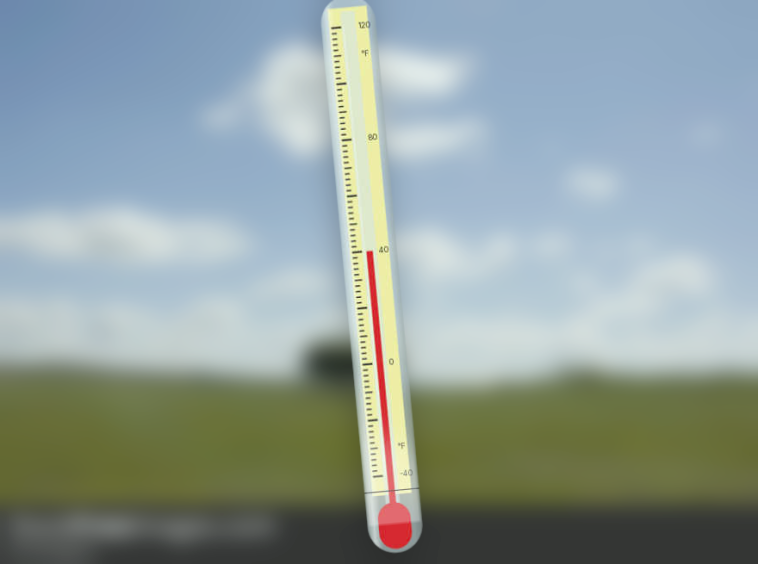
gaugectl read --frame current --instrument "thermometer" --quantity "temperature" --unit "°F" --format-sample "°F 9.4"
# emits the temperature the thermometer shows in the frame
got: °F 40
